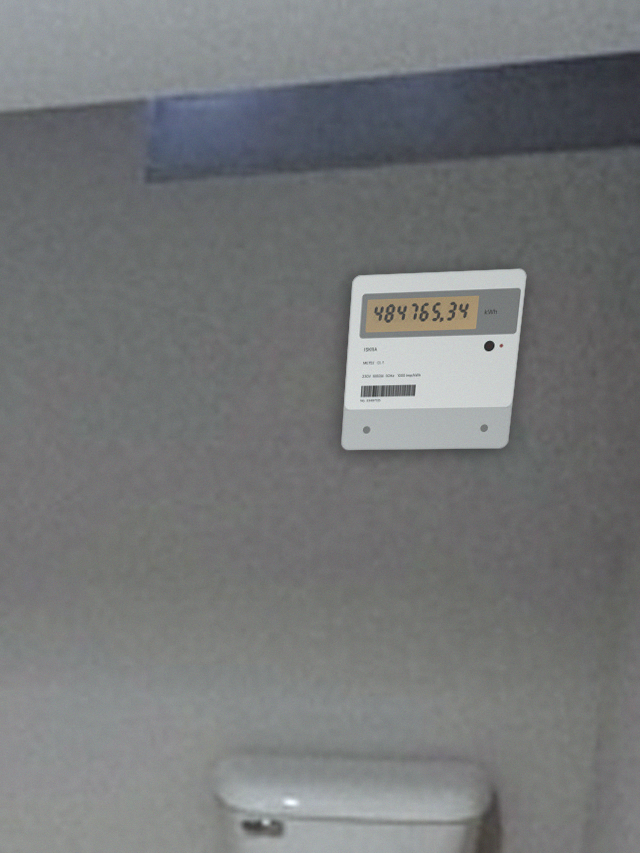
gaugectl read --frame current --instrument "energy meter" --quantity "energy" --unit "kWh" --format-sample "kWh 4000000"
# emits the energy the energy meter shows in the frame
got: kWh 484765.34
